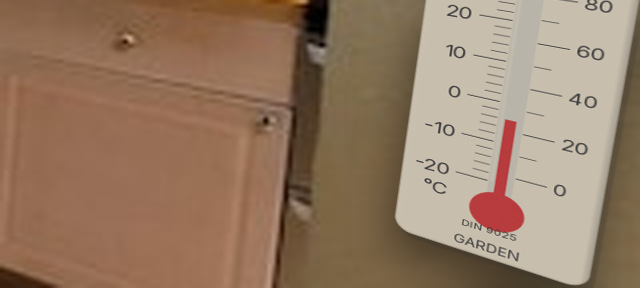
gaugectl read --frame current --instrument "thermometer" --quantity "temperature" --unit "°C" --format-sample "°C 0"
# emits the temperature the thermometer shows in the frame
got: °C -4
